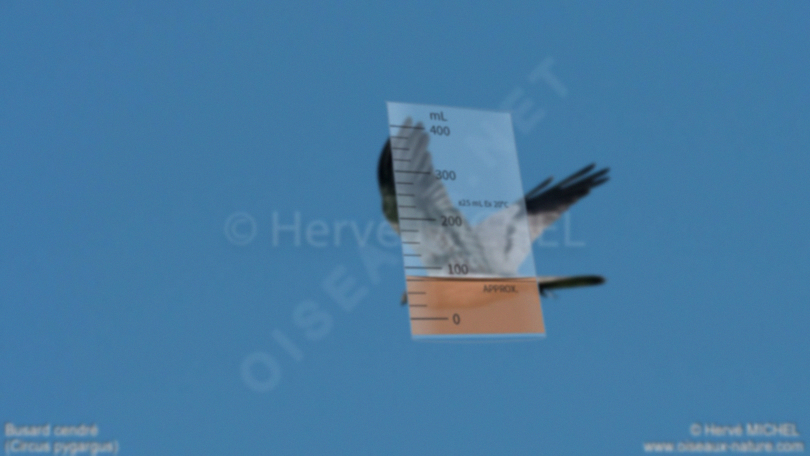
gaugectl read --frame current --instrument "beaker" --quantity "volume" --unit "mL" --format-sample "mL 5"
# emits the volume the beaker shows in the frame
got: mL 75
